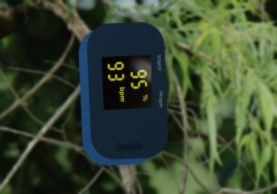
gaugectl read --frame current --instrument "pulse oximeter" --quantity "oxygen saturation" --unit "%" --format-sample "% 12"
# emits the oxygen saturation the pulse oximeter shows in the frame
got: % 95
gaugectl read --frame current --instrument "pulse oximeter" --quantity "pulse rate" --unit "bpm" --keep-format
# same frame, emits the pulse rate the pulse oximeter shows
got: bpm 93
